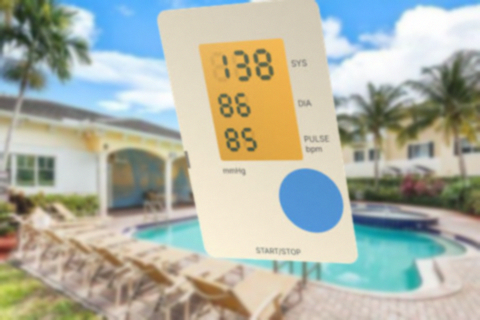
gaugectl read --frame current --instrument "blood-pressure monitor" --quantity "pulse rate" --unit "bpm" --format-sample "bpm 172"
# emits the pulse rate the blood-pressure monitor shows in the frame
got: bpm 85
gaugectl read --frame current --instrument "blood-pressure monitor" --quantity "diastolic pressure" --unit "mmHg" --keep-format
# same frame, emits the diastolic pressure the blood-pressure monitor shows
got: mmHg 86
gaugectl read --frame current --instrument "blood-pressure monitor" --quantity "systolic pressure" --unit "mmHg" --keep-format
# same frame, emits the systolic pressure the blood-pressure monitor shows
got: mmHg 138
